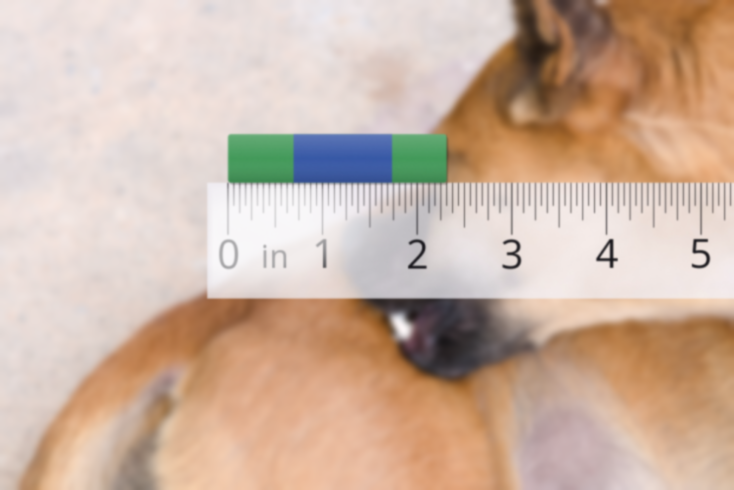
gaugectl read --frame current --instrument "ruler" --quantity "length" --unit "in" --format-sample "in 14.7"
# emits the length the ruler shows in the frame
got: in 2.3125
